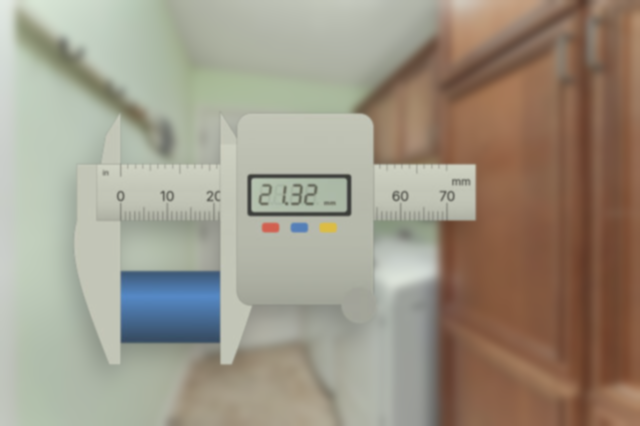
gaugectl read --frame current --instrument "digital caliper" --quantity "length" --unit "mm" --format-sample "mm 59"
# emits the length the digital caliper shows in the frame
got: mm 21.32
